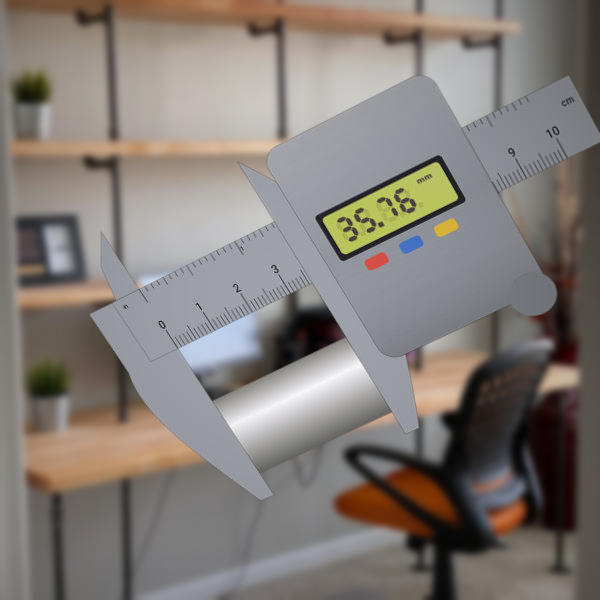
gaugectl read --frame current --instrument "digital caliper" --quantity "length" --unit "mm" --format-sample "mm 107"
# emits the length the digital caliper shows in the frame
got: mm 35.76
